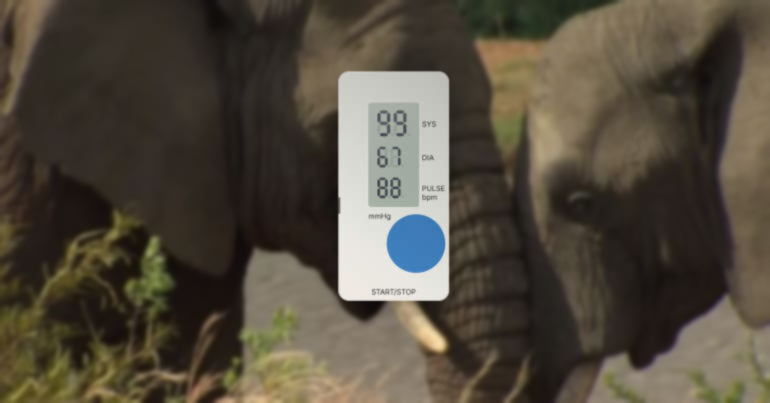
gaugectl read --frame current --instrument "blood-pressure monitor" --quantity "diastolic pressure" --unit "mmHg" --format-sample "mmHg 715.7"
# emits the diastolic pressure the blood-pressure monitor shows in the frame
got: mmHg 67
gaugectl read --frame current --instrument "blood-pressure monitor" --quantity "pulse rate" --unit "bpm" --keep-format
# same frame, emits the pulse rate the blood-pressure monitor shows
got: bpm 88
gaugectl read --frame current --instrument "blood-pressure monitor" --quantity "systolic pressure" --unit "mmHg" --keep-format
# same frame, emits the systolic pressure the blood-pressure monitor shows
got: mmHg 99
